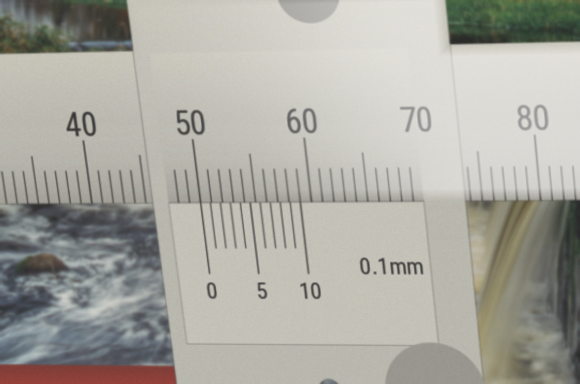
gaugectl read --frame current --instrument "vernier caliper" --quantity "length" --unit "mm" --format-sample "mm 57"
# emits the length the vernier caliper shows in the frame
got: mm 50.0
